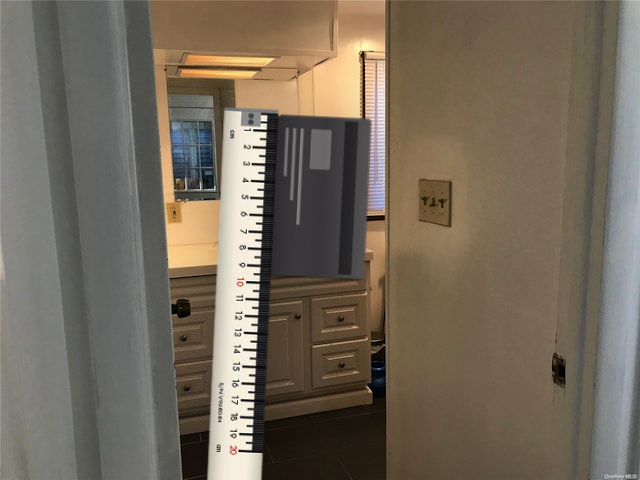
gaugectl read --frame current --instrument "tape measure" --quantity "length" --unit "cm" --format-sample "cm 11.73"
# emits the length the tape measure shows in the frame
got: cm 9.5
